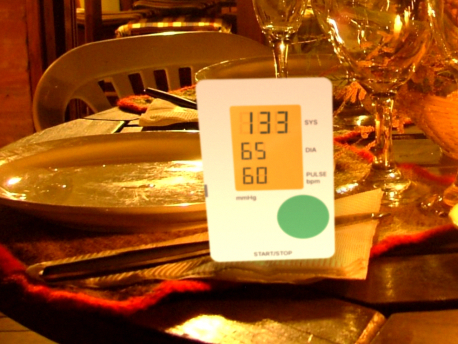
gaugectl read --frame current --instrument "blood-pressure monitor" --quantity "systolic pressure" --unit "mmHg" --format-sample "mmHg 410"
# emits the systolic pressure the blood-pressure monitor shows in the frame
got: mmHg 133
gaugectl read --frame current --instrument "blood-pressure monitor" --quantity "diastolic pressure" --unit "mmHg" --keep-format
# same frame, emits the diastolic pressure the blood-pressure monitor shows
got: mmHg 65
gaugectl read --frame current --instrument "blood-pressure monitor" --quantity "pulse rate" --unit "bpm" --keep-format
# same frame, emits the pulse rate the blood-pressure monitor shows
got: bpm 60
